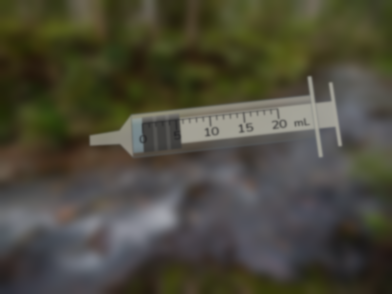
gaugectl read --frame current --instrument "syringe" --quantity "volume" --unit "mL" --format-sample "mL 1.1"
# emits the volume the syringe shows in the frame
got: mL 0
